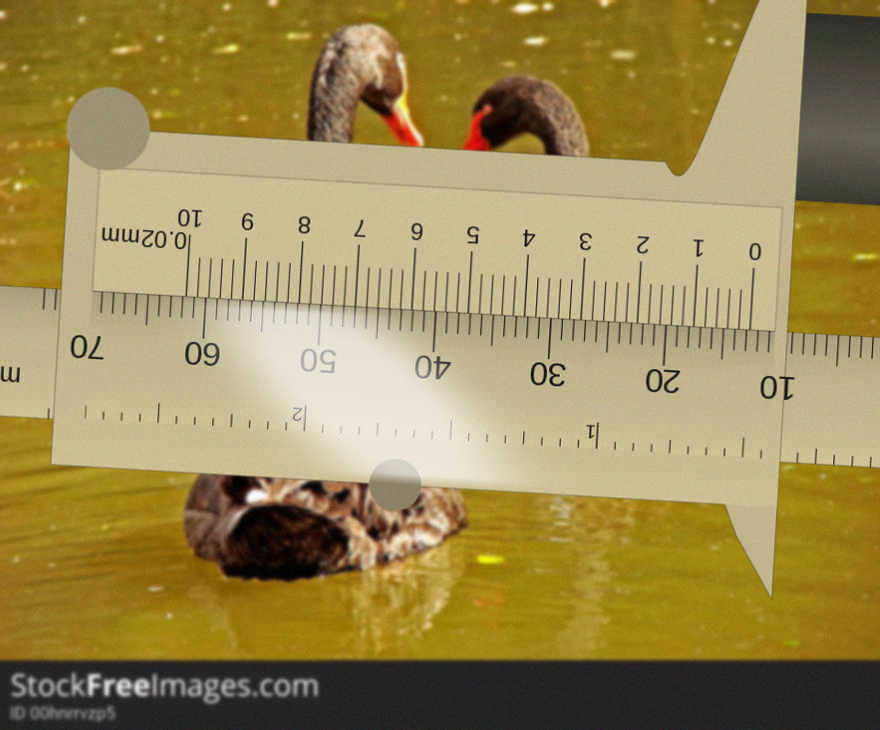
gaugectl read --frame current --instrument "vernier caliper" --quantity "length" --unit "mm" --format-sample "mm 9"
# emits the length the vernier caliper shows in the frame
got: mm 12.7
